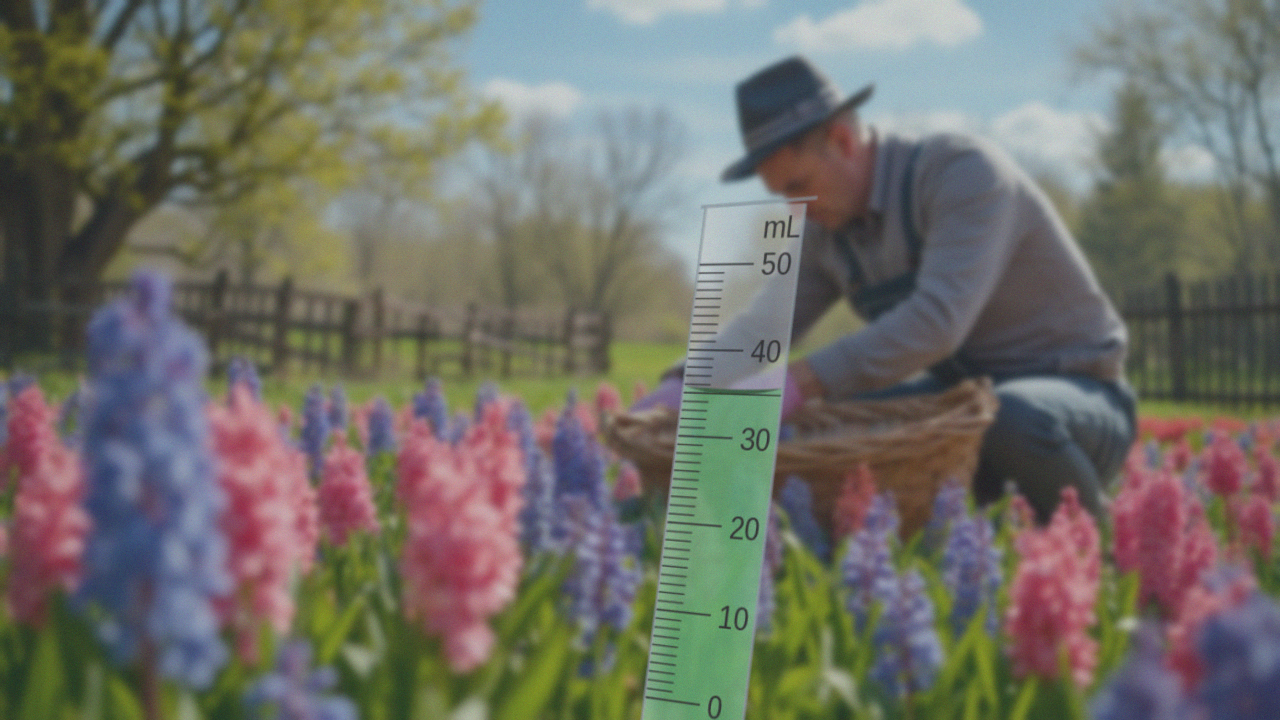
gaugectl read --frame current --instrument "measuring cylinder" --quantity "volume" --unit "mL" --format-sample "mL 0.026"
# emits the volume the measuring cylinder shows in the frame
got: mL 35
